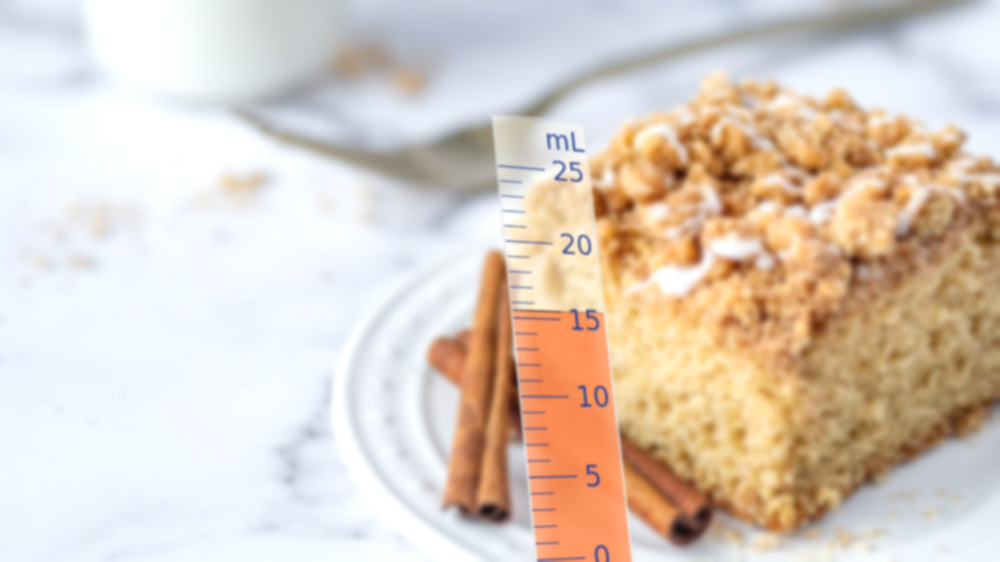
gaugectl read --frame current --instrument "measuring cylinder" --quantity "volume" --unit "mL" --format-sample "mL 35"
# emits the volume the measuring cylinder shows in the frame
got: mL 15.5
